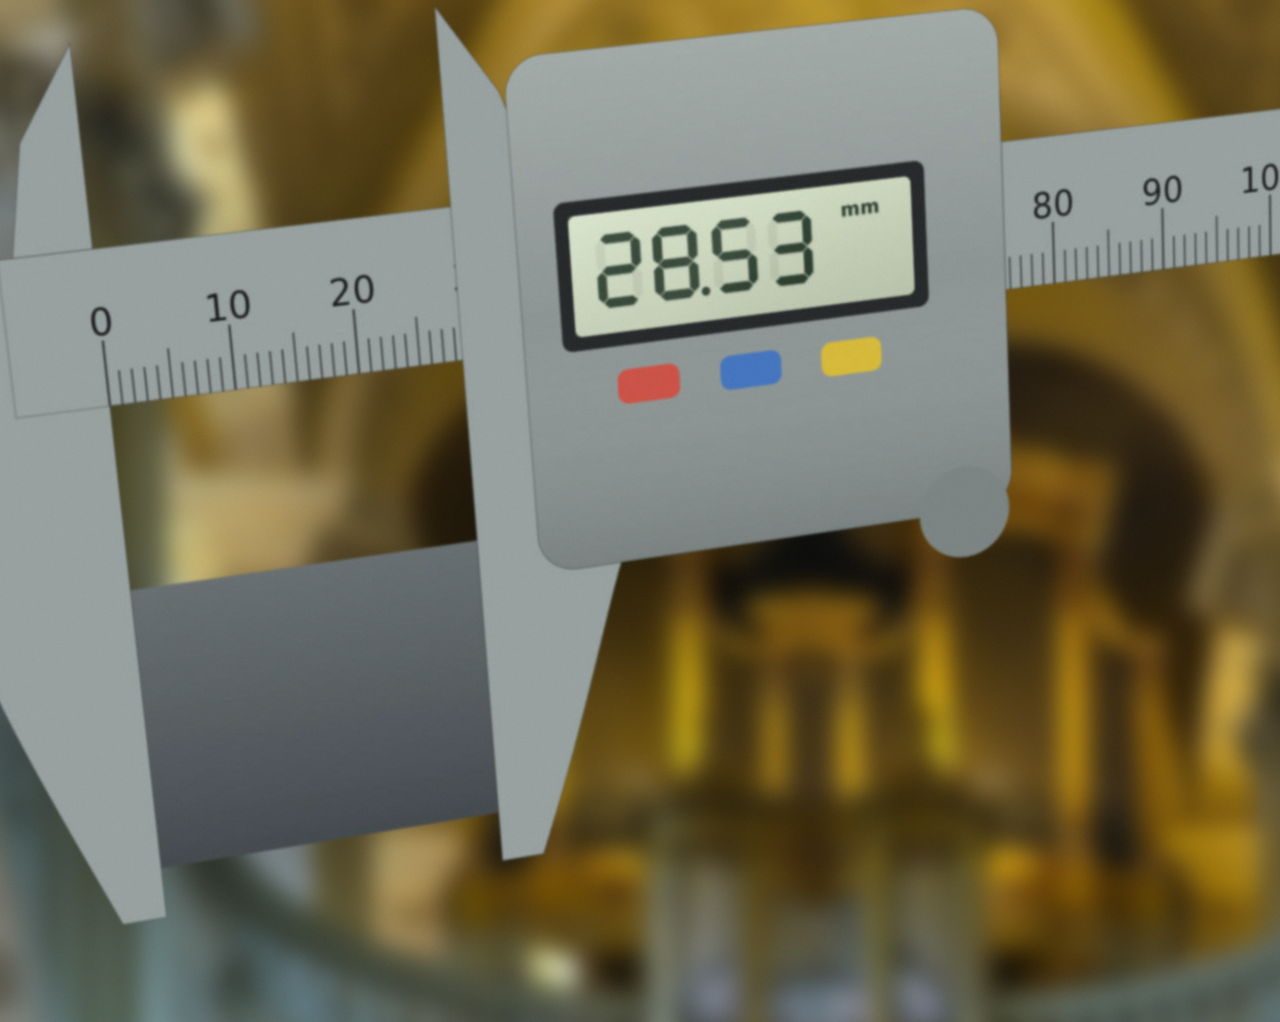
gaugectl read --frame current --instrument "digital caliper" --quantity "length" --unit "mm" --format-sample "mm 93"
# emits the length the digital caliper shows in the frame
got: mm 28.53
